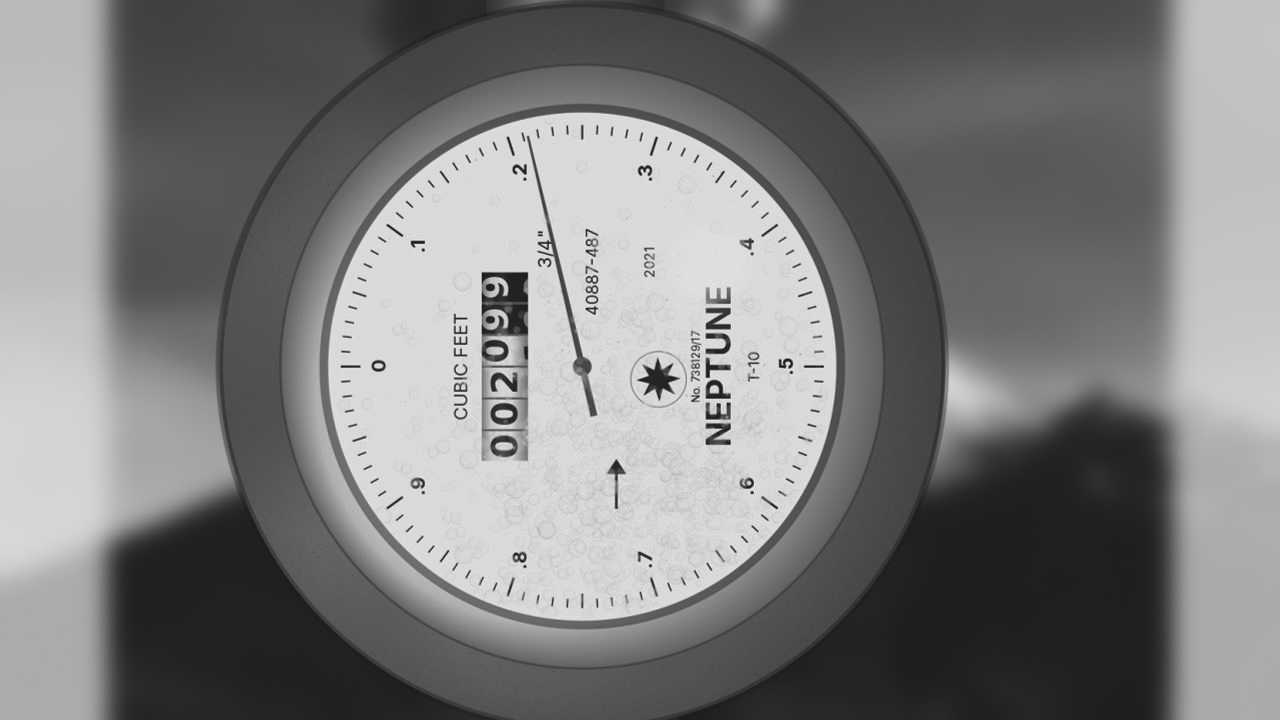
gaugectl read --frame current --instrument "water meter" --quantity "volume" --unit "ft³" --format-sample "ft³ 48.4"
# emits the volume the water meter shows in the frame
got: ft³ 2099.21
